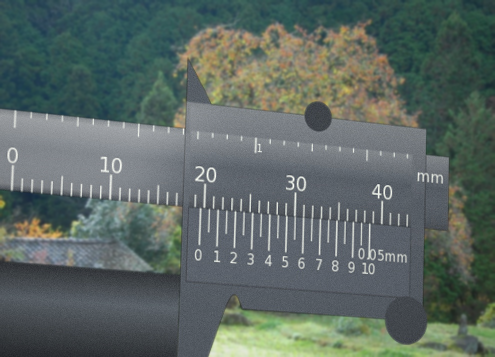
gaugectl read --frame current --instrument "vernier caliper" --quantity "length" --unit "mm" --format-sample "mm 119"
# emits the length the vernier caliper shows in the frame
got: mm 19.6
